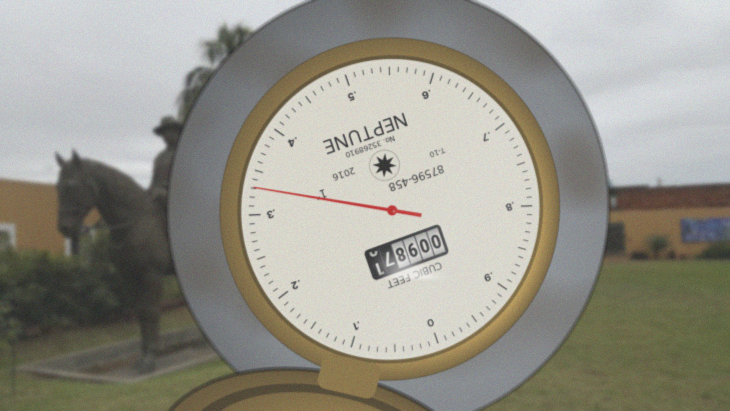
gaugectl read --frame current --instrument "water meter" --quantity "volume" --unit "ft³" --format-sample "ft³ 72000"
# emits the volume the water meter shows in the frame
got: ft³ 9871.33
